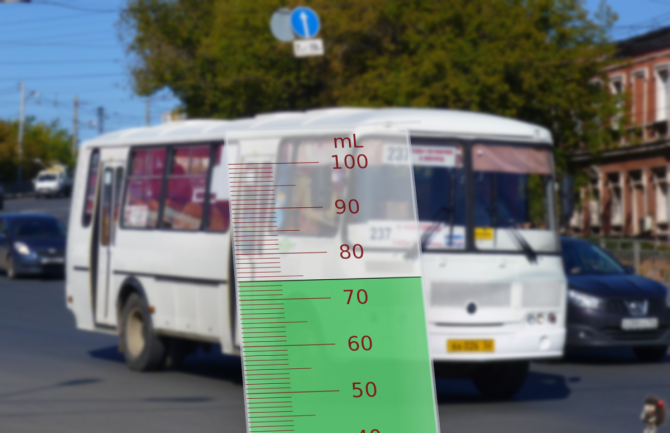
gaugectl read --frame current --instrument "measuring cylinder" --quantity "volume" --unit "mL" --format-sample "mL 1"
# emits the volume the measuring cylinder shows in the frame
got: mL 74
